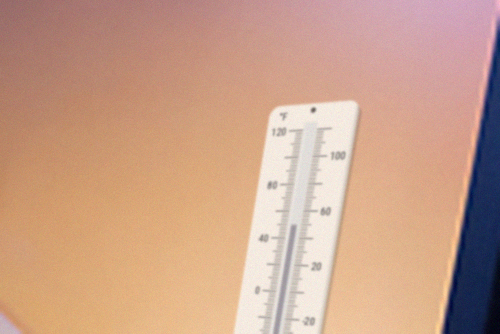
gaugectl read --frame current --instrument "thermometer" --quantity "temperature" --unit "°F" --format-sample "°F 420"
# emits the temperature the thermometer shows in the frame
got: °F 50
